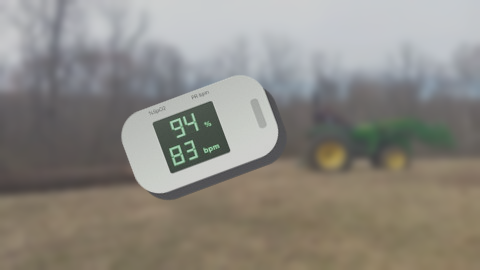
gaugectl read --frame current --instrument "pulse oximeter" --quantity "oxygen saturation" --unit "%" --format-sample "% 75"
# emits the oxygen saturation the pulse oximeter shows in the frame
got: % 94
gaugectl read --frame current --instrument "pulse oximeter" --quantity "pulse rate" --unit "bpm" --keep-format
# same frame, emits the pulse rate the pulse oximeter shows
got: bpm 83
